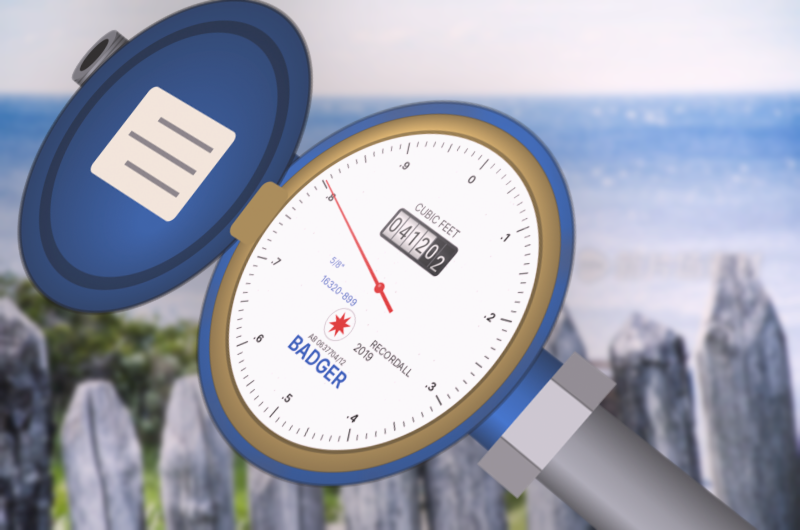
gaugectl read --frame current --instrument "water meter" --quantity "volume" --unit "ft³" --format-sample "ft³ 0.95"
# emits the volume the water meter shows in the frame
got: ft³ 41201.80
